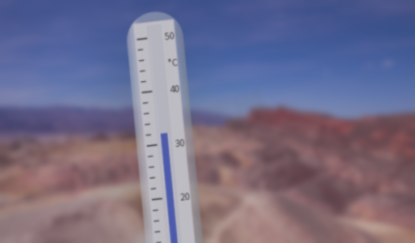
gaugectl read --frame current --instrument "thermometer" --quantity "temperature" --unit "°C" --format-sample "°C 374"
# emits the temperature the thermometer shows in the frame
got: °C 32
